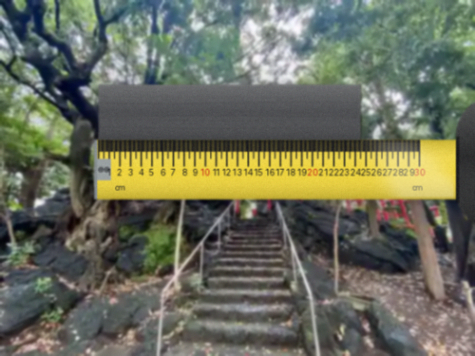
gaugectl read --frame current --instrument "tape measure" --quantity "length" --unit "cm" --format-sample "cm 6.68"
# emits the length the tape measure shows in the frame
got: cm 24.5
